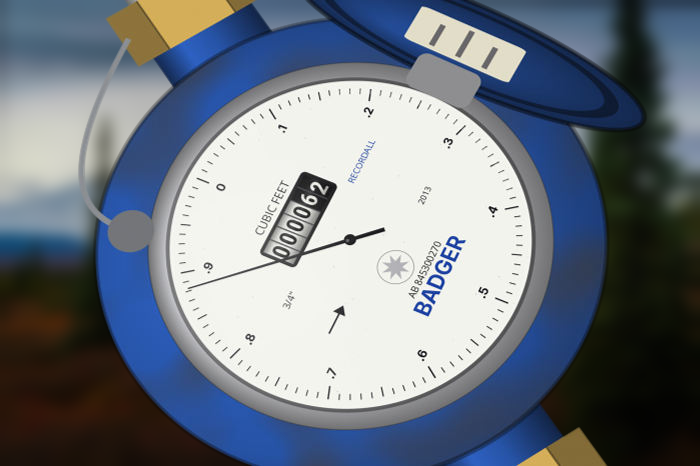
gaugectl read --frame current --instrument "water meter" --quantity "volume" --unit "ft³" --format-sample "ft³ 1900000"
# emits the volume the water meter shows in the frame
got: ft³ 61.88
